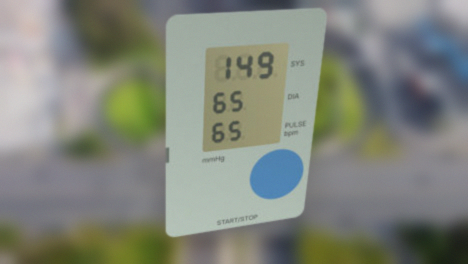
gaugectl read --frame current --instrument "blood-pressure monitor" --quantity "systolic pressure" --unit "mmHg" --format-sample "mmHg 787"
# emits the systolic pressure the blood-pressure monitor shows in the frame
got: mmHg 149
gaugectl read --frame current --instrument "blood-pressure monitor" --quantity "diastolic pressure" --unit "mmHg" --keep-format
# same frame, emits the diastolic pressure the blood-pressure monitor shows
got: mmHg 65
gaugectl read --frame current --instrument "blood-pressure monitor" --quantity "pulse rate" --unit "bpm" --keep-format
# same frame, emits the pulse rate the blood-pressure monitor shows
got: bpm 65
